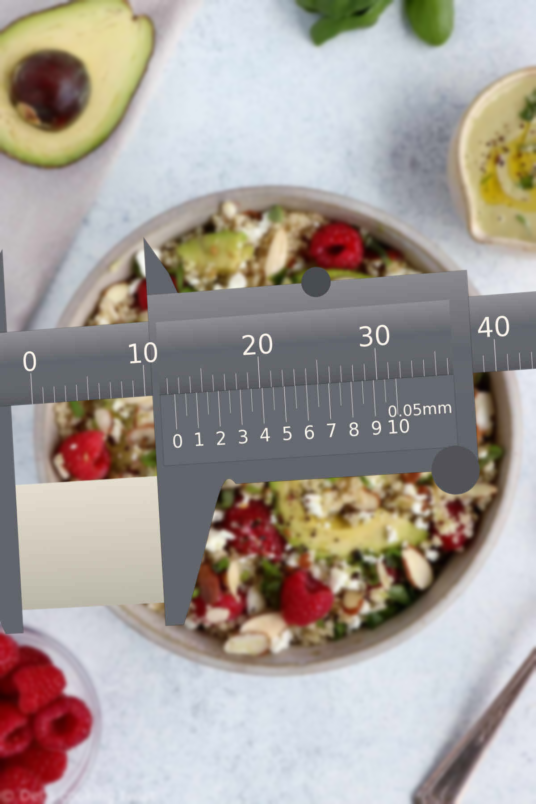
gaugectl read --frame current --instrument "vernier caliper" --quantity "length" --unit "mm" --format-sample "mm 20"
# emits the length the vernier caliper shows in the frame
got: mm 12.6
